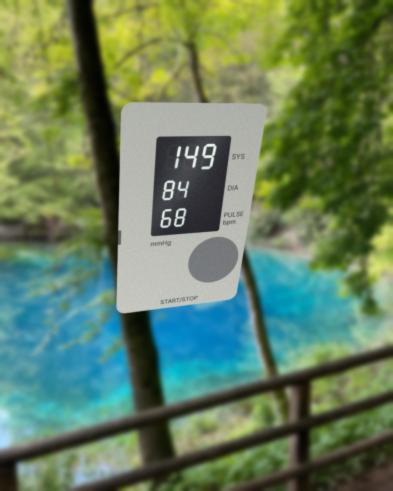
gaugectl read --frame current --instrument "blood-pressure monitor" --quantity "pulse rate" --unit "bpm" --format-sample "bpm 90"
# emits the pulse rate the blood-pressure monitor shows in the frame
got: bpm 68
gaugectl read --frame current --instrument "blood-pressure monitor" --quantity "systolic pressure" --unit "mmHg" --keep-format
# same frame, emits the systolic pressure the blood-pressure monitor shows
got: mmHg 149
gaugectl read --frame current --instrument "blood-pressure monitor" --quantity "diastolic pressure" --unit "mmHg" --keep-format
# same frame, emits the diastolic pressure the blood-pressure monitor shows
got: mmHg 84
